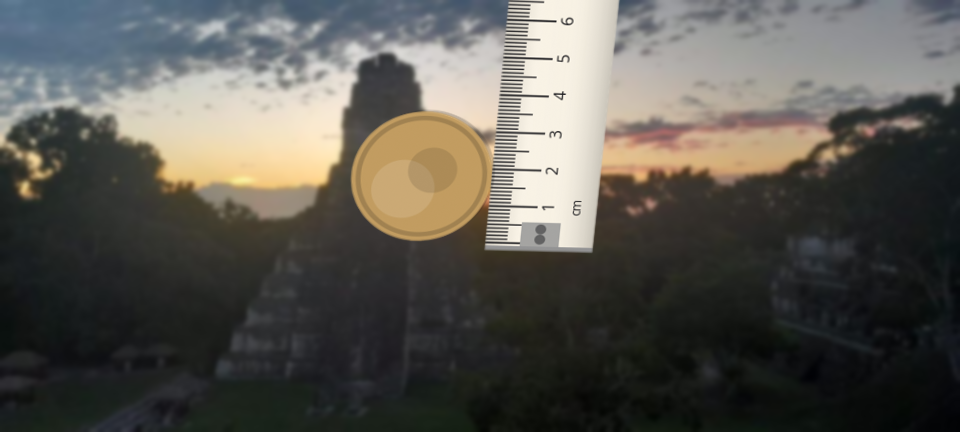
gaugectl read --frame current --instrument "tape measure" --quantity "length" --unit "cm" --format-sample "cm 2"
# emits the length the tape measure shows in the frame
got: cm 3.5
